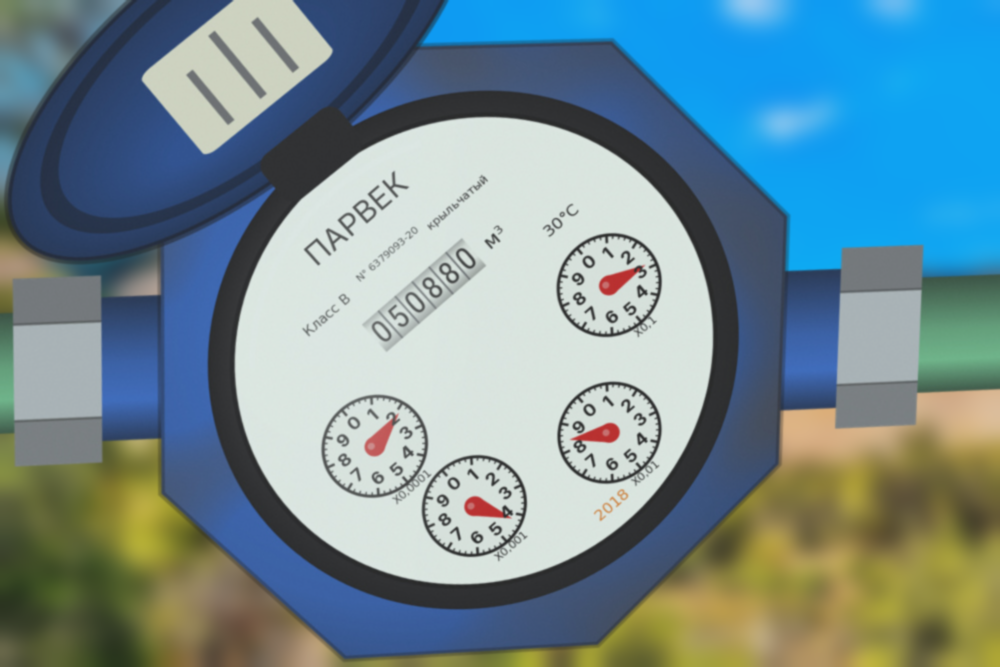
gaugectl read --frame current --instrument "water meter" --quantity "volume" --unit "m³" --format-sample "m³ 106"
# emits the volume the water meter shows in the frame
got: m³ 50880.2842
